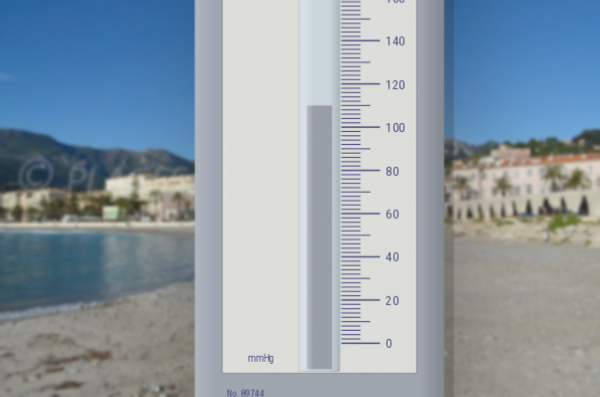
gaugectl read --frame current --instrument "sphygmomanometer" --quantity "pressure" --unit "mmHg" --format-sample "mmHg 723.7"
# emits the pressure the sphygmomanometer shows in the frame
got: mmHg 110
